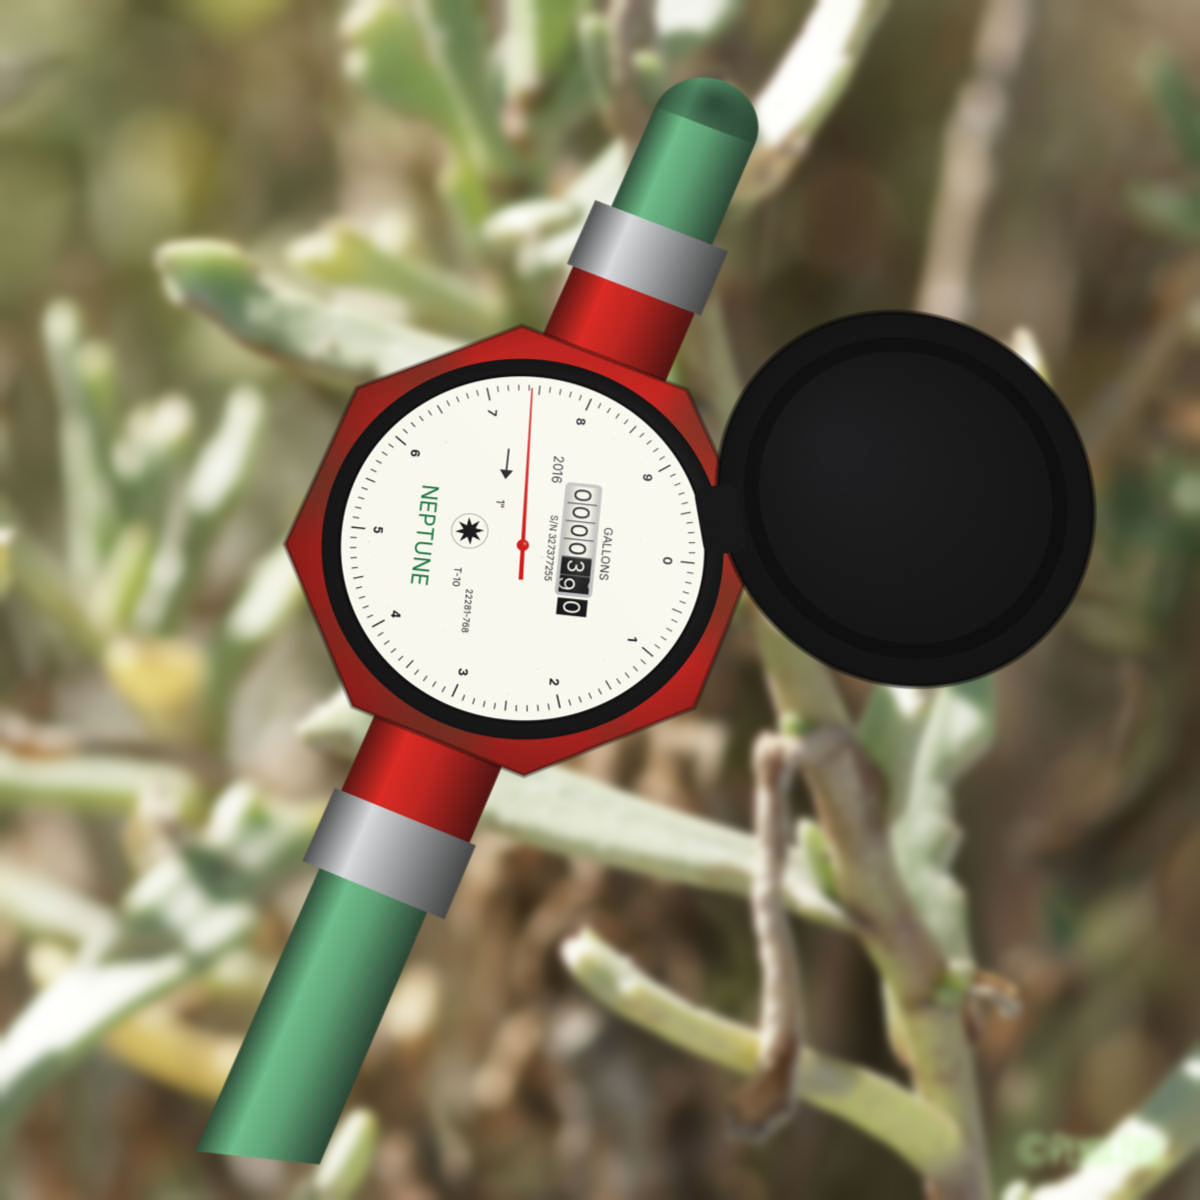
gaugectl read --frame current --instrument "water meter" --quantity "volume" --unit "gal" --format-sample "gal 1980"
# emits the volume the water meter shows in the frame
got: gal 387.4
